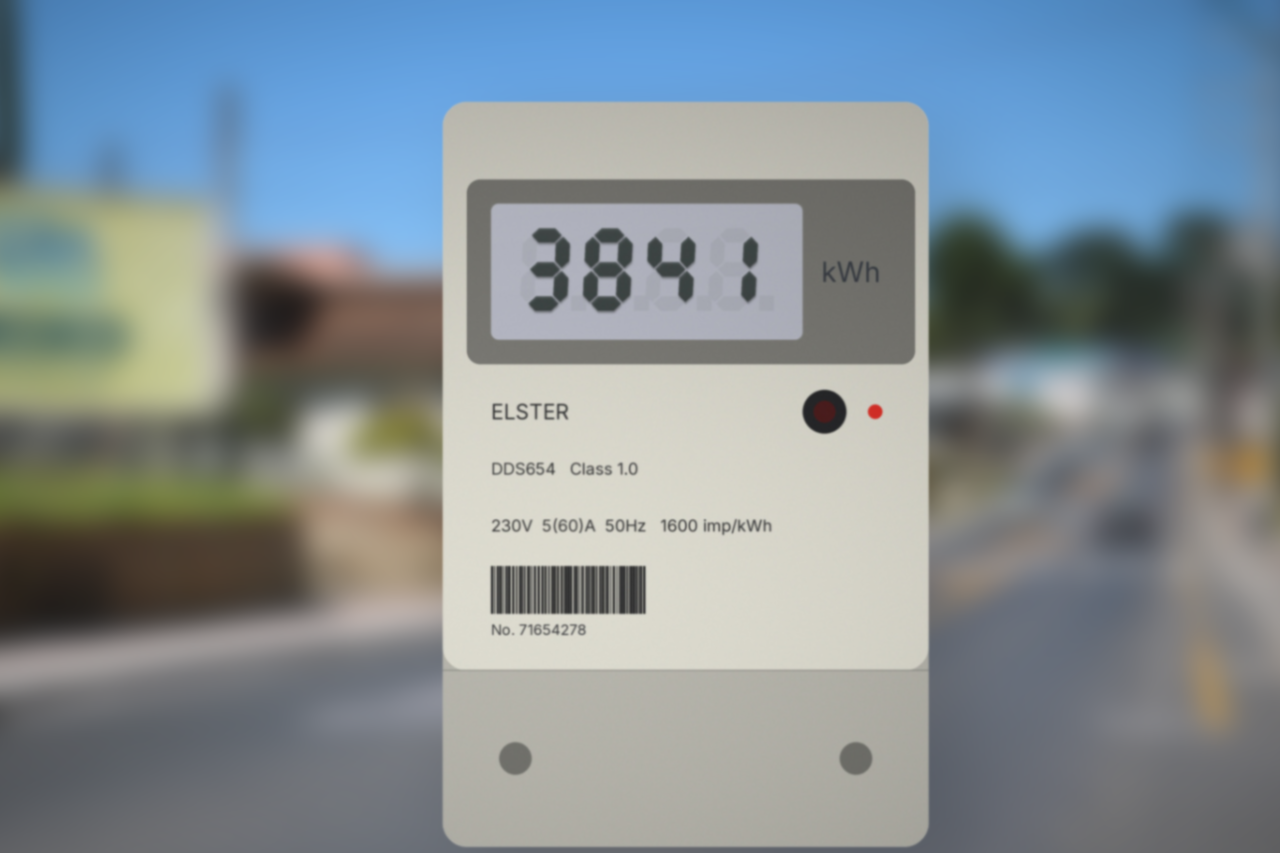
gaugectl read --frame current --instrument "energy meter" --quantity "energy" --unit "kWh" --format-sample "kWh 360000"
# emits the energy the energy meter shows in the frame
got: kWh 3841
